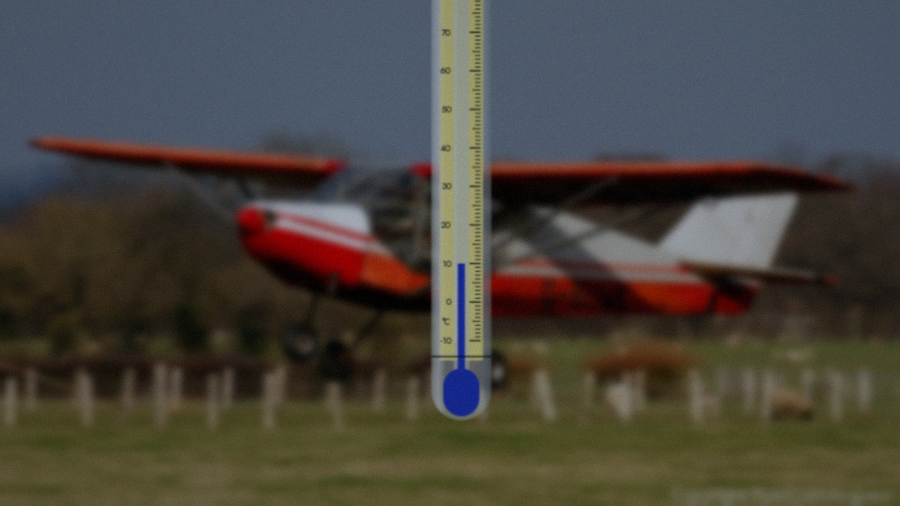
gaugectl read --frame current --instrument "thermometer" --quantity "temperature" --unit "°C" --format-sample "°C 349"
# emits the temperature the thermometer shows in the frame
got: °C 10
